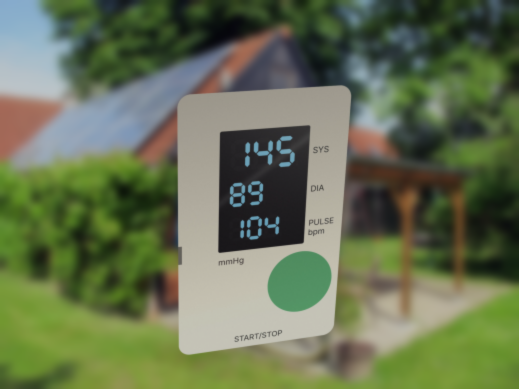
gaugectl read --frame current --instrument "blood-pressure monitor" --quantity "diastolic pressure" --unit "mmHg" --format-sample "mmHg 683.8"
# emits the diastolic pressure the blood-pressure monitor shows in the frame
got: mmHg 89
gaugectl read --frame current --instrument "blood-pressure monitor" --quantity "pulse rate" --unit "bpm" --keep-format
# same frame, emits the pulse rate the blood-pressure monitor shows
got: bpm 104
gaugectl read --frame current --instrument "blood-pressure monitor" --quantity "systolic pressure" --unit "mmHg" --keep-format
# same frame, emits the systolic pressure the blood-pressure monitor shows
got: mmHg 145
